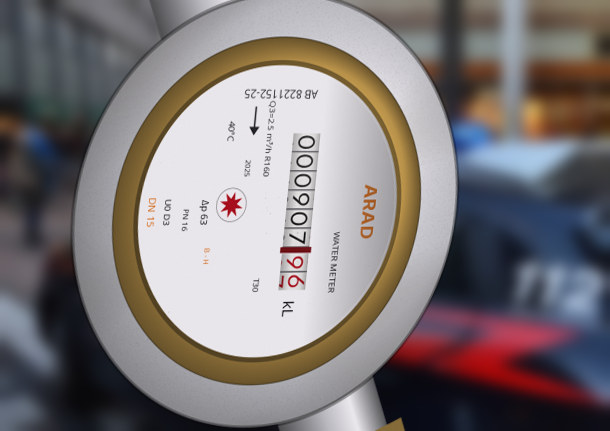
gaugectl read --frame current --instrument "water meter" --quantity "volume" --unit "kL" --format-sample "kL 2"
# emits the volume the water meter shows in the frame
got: kL 907.96
